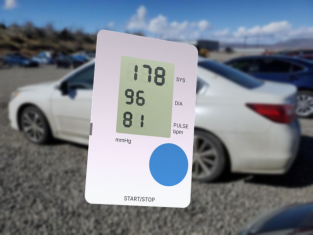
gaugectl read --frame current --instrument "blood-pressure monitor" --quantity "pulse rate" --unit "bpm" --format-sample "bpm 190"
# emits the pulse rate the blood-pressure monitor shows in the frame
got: bpm 81
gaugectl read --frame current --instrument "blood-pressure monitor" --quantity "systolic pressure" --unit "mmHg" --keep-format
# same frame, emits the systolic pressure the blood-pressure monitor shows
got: mmHg 178
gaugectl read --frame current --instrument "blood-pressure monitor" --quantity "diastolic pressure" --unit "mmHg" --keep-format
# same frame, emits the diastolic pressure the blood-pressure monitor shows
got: mmHg 96
